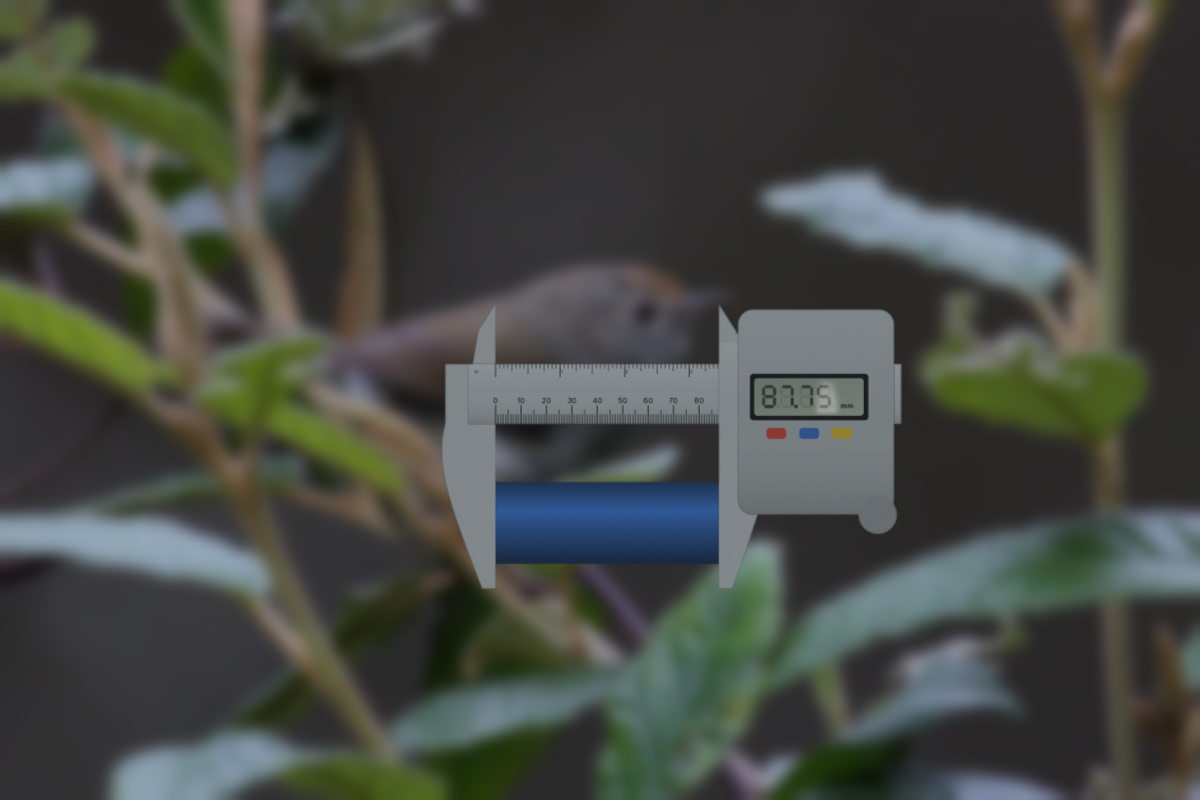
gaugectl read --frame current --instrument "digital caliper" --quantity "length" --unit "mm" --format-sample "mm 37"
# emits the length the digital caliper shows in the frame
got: mm 87.75
